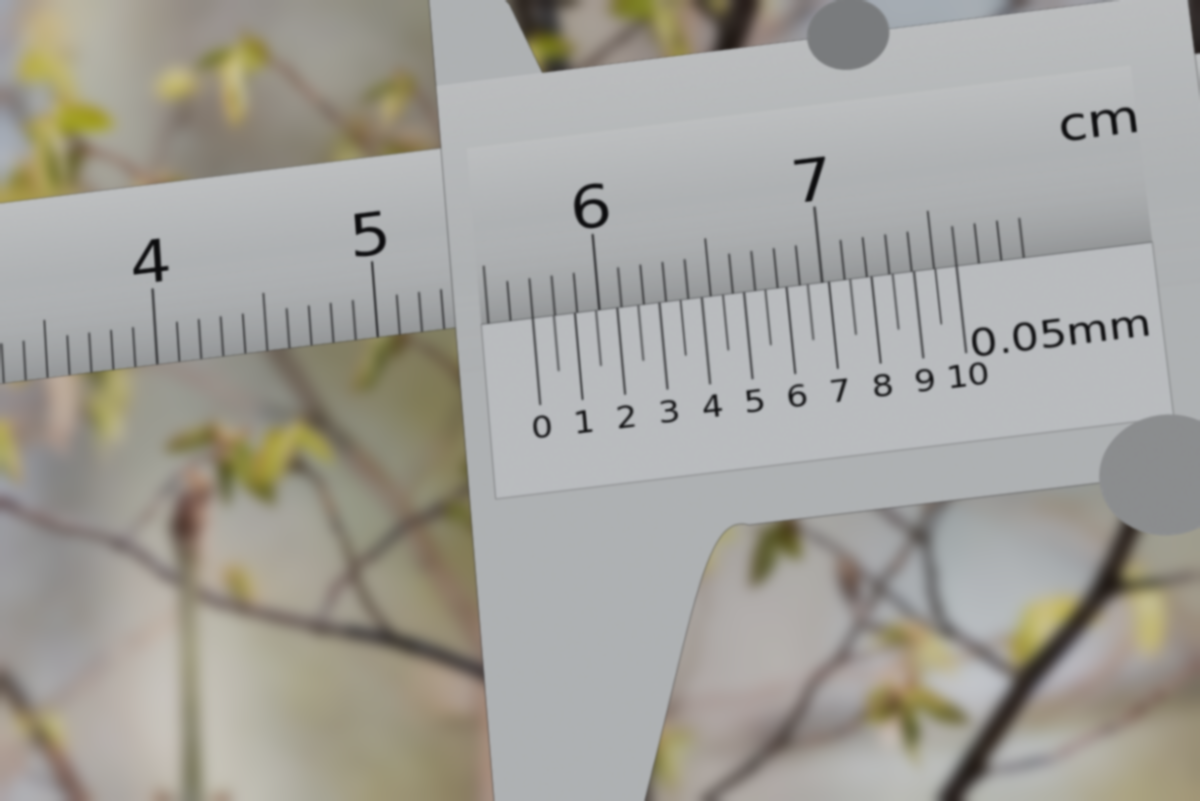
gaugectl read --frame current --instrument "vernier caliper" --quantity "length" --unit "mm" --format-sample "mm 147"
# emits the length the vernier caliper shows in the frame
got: mm 57.0
